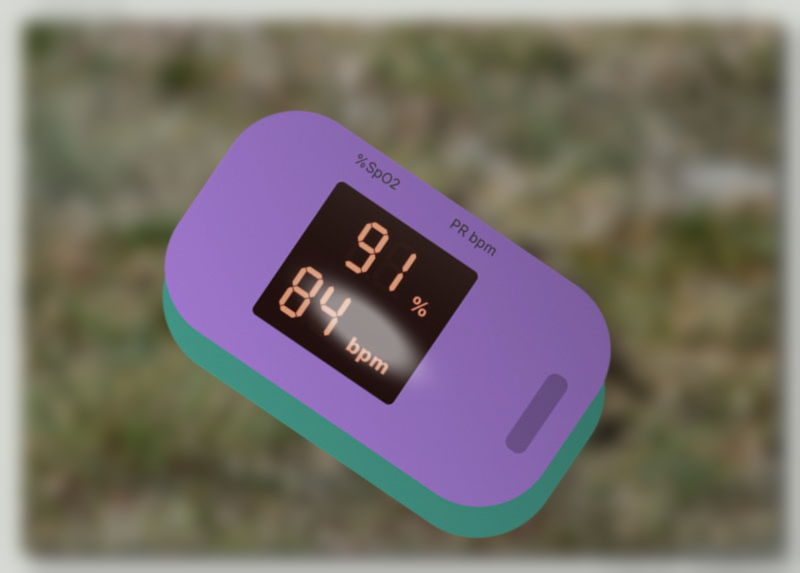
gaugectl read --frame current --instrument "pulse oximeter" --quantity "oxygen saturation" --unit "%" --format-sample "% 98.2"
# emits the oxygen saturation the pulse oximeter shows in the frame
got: % 91
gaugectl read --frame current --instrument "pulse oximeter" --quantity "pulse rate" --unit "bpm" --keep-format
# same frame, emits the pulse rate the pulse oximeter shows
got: bpm 84
